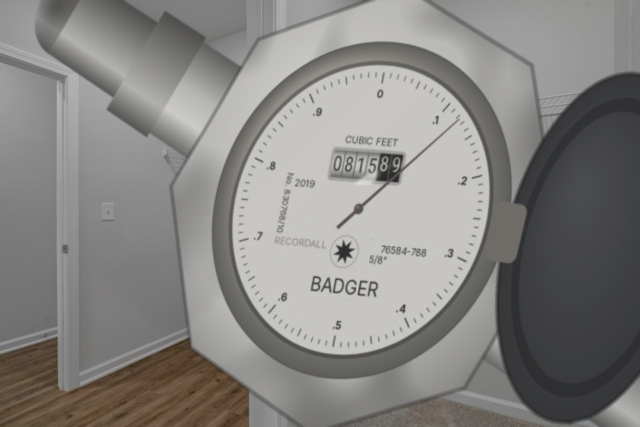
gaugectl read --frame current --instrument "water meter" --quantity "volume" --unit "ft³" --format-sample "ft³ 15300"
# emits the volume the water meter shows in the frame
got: ft³ 81589.12
